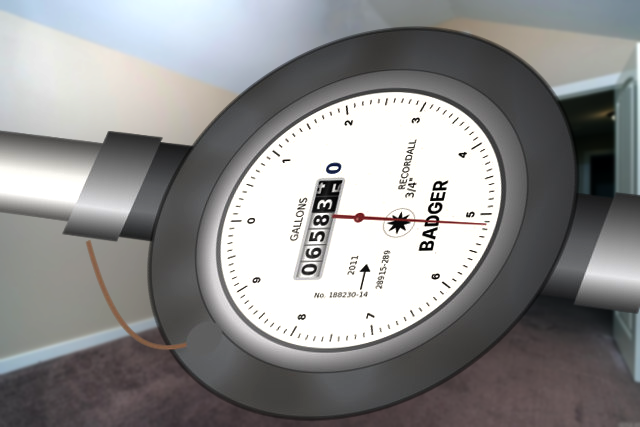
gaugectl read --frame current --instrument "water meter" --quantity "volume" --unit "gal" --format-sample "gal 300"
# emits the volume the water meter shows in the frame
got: gal 658345.1
